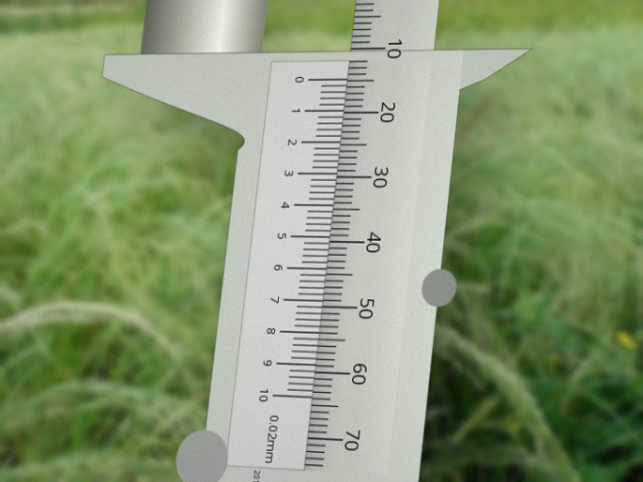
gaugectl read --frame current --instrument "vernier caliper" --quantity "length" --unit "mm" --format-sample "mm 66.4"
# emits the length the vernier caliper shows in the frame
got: mm 14.8
